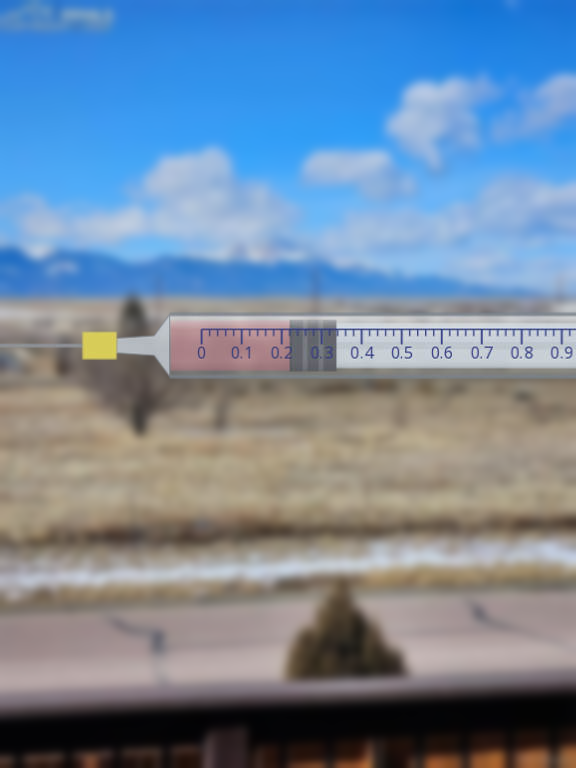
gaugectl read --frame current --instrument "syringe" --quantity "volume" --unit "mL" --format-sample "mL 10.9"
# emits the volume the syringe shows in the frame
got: mL 0.22
